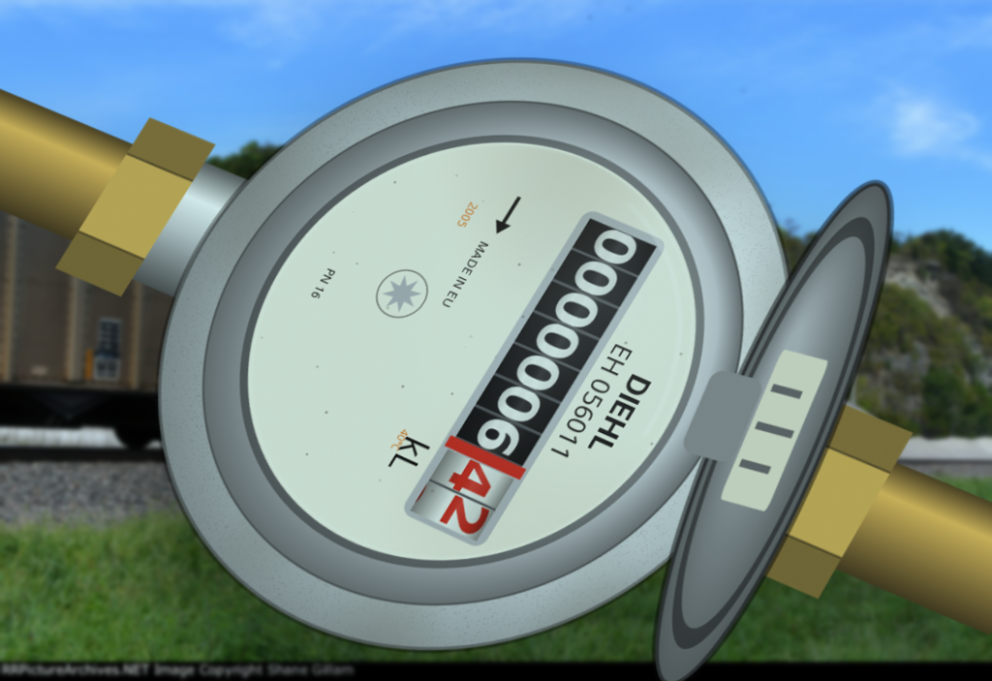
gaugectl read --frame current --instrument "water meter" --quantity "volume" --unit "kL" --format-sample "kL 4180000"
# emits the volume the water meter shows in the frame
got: kL 6.42
